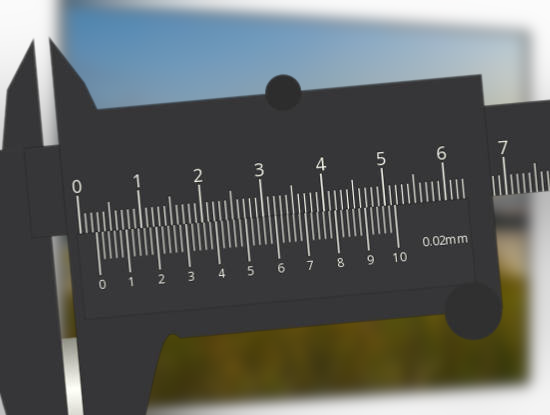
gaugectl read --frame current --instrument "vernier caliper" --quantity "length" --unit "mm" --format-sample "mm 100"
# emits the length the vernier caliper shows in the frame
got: mm 2.6
